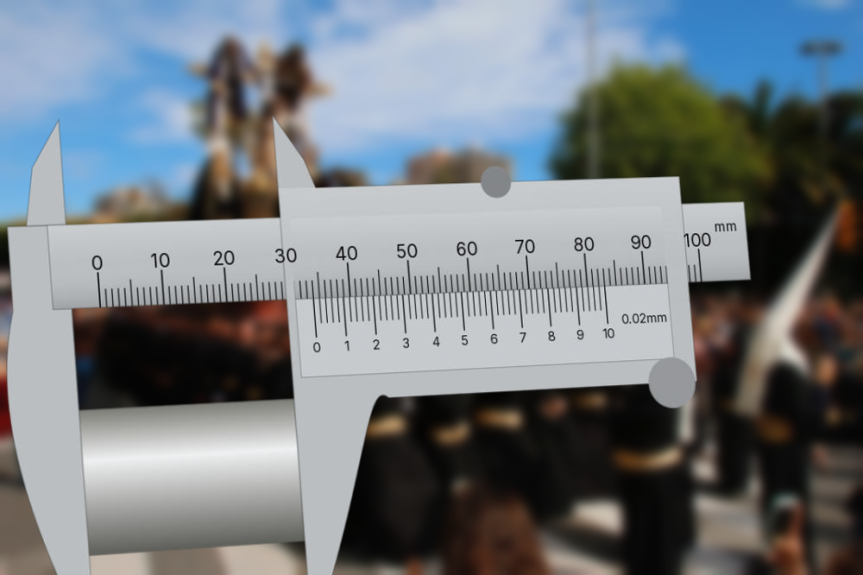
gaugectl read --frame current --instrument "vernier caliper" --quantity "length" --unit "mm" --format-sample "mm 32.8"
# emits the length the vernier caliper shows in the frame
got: mm 34.0
